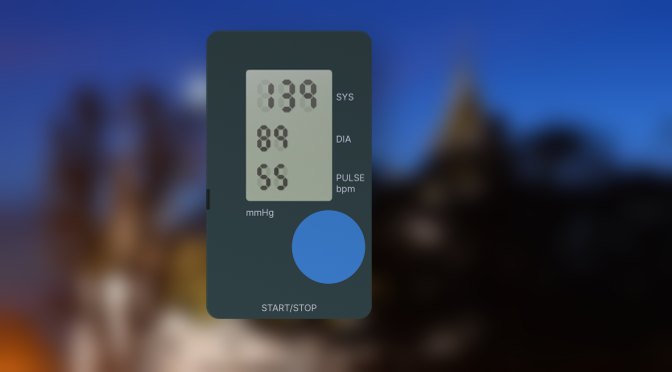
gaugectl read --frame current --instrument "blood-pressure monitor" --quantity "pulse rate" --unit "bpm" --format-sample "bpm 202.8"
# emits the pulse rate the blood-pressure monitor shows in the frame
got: bpm 55
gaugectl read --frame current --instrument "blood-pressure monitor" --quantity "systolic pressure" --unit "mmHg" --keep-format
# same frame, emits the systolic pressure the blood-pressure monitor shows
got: mmHg 139
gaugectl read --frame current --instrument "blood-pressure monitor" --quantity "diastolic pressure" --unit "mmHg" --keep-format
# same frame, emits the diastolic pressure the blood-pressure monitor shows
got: mmHg 89
